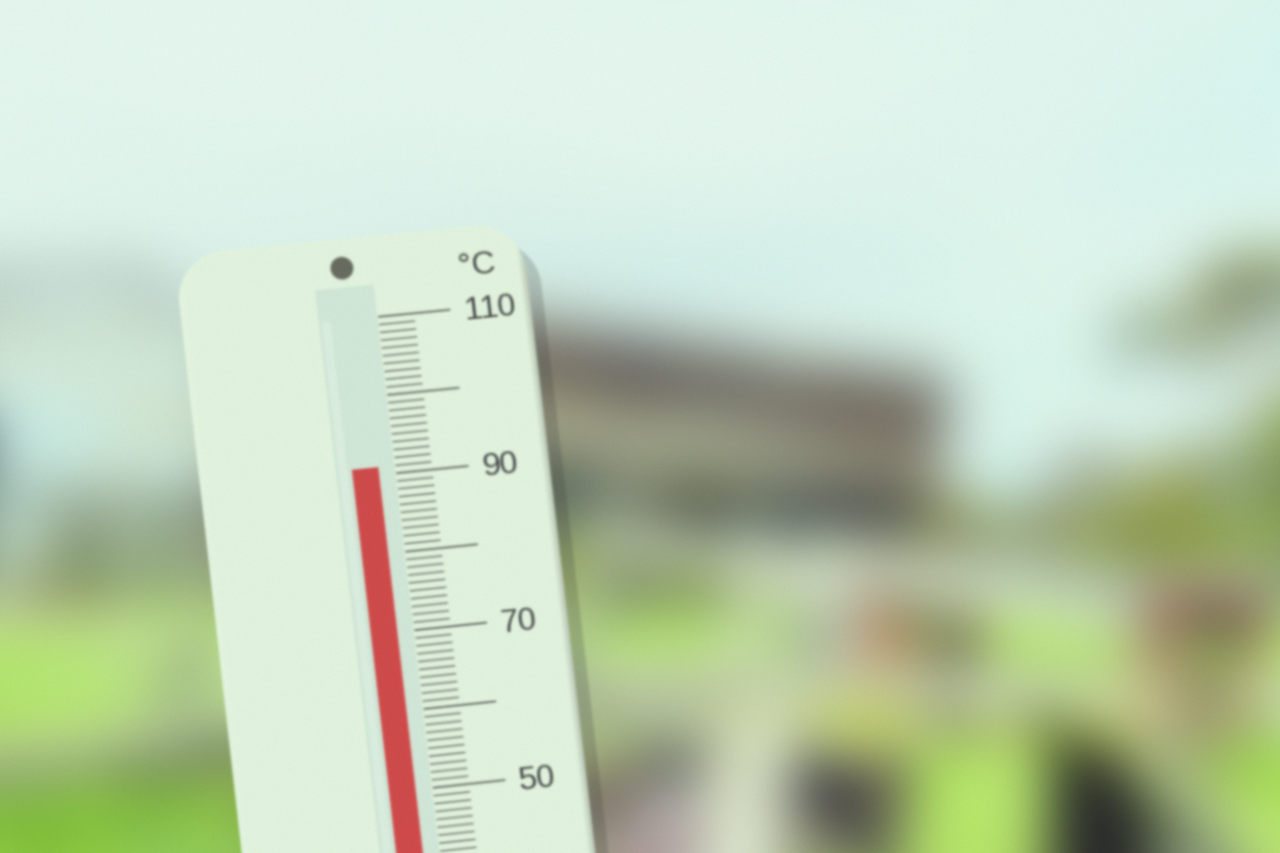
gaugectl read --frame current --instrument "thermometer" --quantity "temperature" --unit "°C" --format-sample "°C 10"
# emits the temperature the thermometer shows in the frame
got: °C 91
